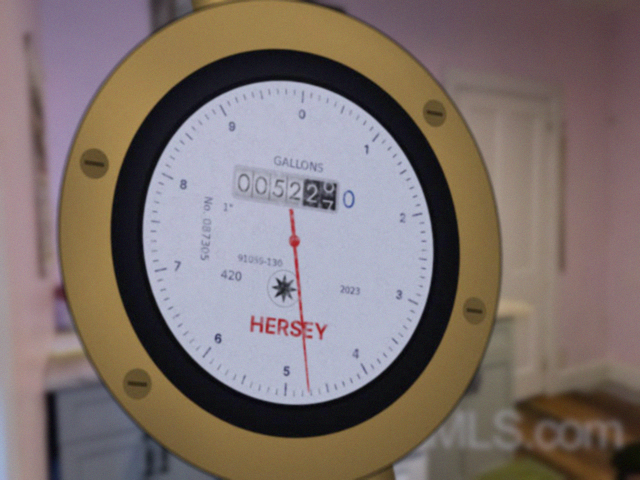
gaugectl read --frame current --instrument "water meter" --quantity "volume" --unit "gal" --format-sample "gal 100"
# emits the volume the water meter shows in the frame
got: gal 52264.7
